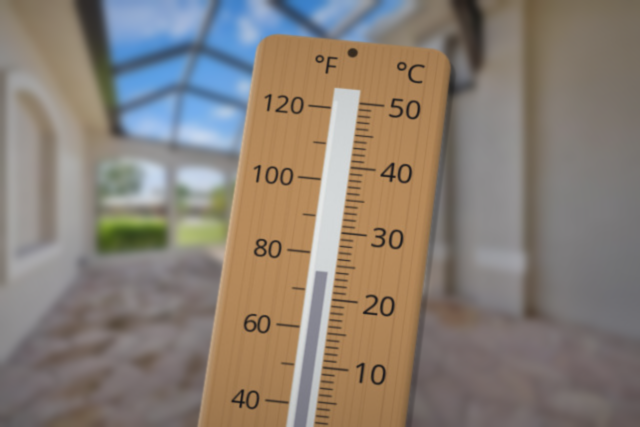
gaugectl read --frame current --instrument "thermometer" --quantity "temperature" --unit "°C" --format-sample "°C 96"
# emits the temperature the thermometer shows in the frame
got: °C 24
